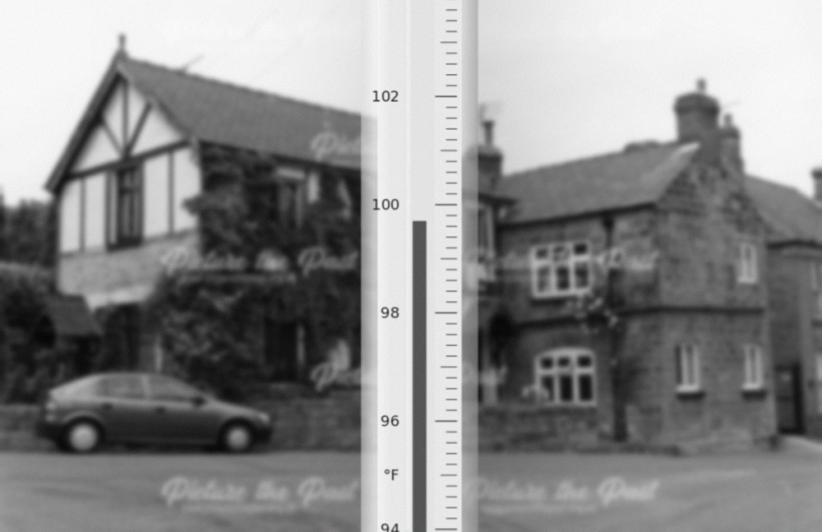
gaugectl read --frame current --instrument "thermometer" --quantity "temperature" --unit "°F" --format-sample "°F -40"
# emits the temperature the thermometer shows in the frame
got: °F 99.7
